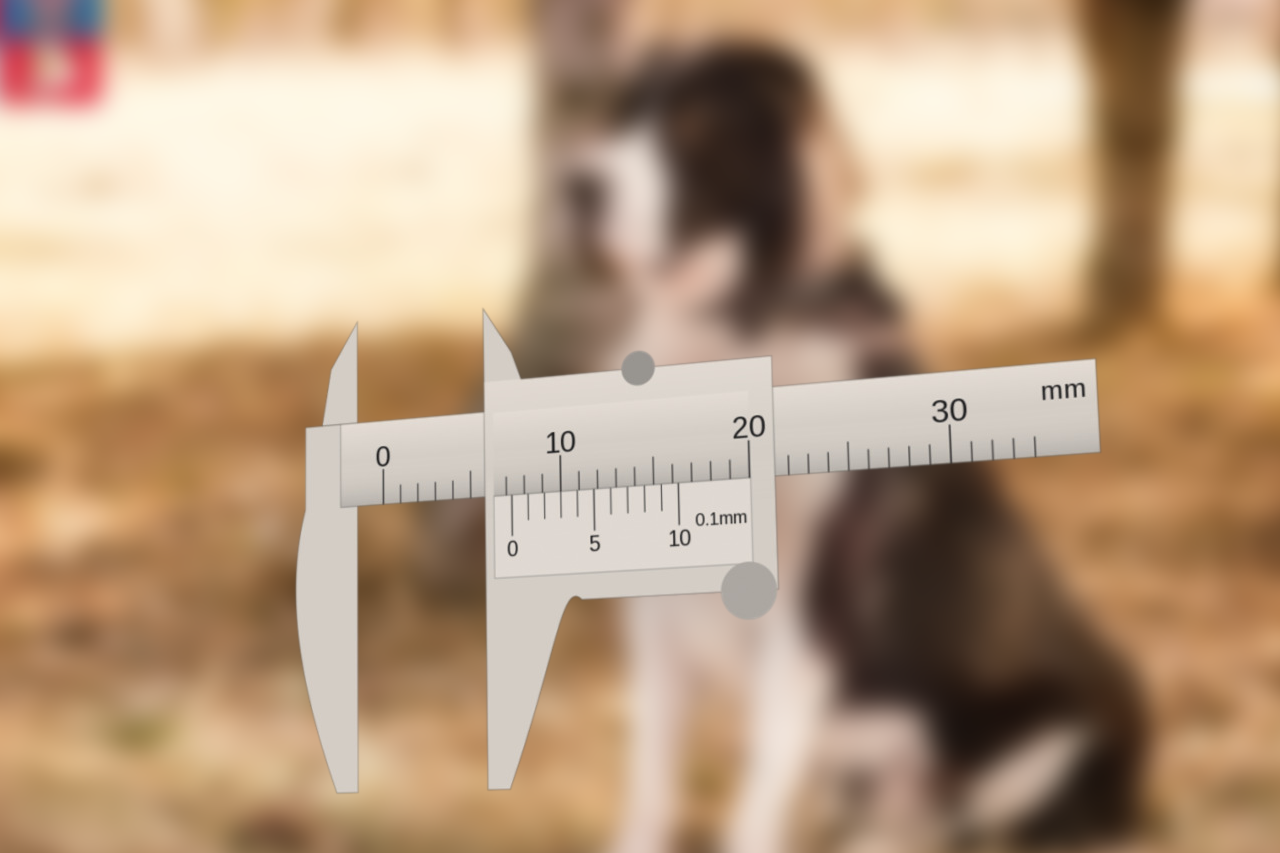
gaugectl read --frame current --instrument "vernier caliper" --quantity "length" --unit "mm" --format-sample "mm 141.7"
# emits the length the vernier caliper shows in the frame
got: mm 7.3
